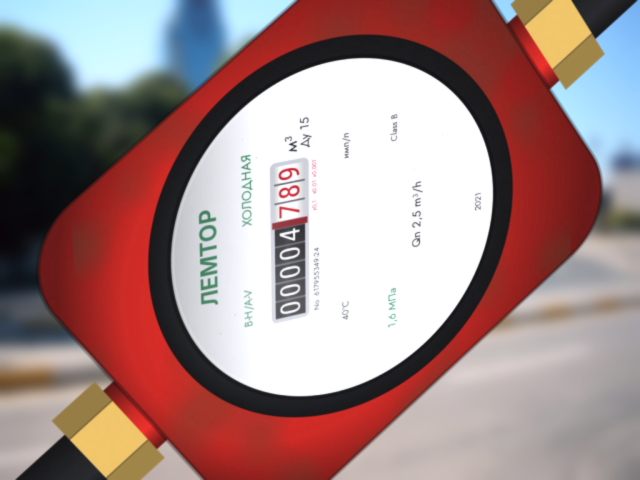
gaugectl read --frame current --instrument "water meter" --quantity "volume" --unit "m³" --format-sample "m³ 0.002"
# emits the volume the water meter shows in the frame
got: m³ 4.789
